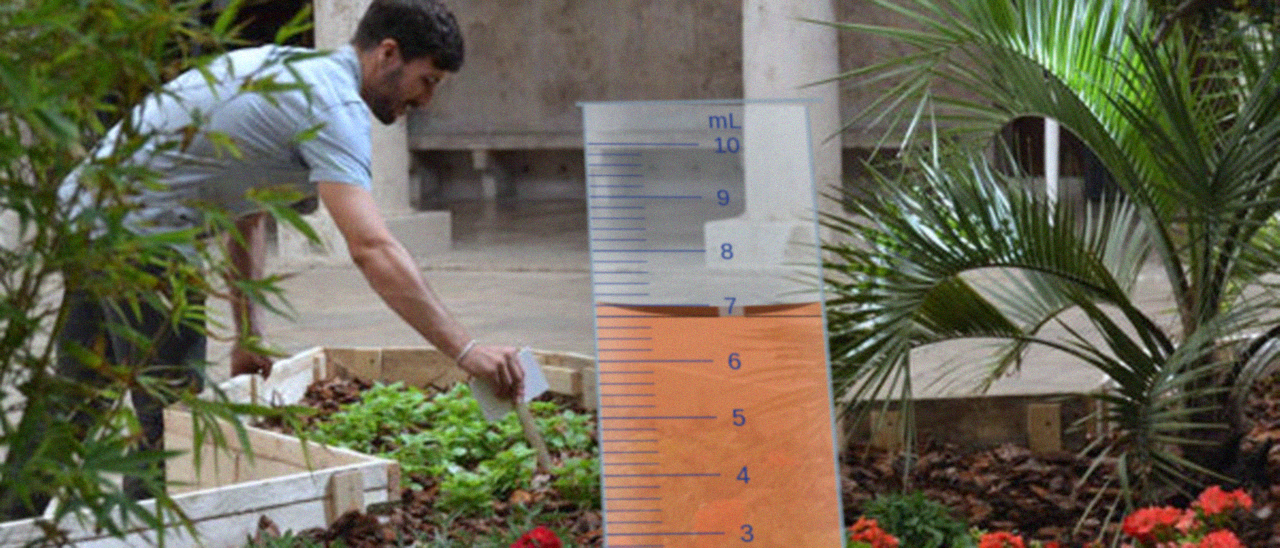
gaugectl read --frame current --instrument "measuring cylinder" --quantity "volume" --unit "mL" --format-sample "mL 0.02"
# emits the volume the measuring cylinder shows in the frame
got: mL 6.8
